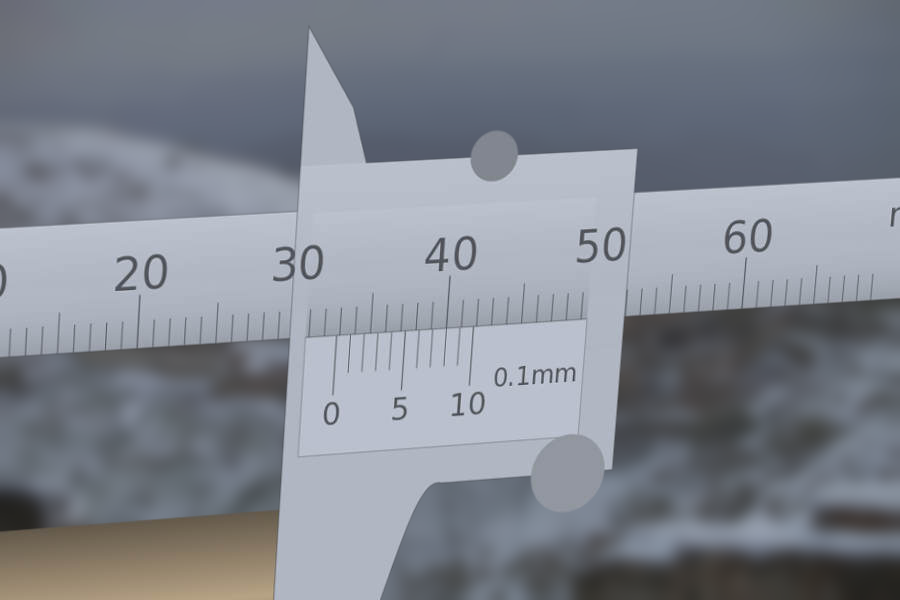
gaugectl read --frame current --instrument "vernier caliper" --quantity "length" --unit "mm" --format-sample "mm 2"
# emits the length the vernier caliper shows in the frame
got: mm 32.8
